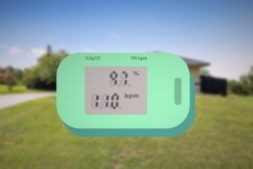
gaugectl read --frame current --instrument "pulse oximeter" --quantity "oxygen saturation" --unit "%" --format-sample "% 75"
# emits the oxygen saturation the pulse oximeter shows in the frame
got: % 97
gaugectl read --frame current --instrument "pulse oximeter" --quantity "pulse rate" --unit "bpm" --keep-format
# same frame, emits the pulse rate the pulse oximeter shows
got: bpm 110
